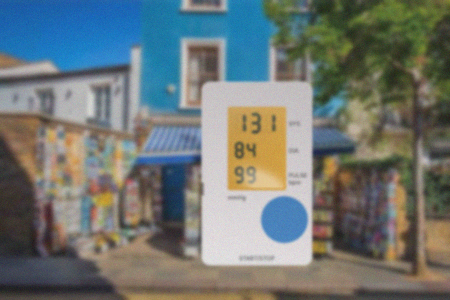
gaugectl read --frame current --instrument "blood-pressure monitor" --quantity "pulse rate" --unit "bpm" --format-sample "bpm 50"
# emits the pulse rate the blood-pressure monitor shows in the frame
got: bpm 99
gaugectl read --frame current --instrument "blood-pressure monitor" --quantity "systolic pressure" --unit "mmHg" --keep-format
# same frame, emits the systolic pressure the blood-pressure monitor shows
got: mmHg 131
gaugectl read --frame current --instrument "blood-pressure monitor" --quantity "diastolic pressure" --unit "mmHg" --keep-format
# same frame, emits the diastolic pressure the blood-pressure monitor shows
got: mmHg 84
